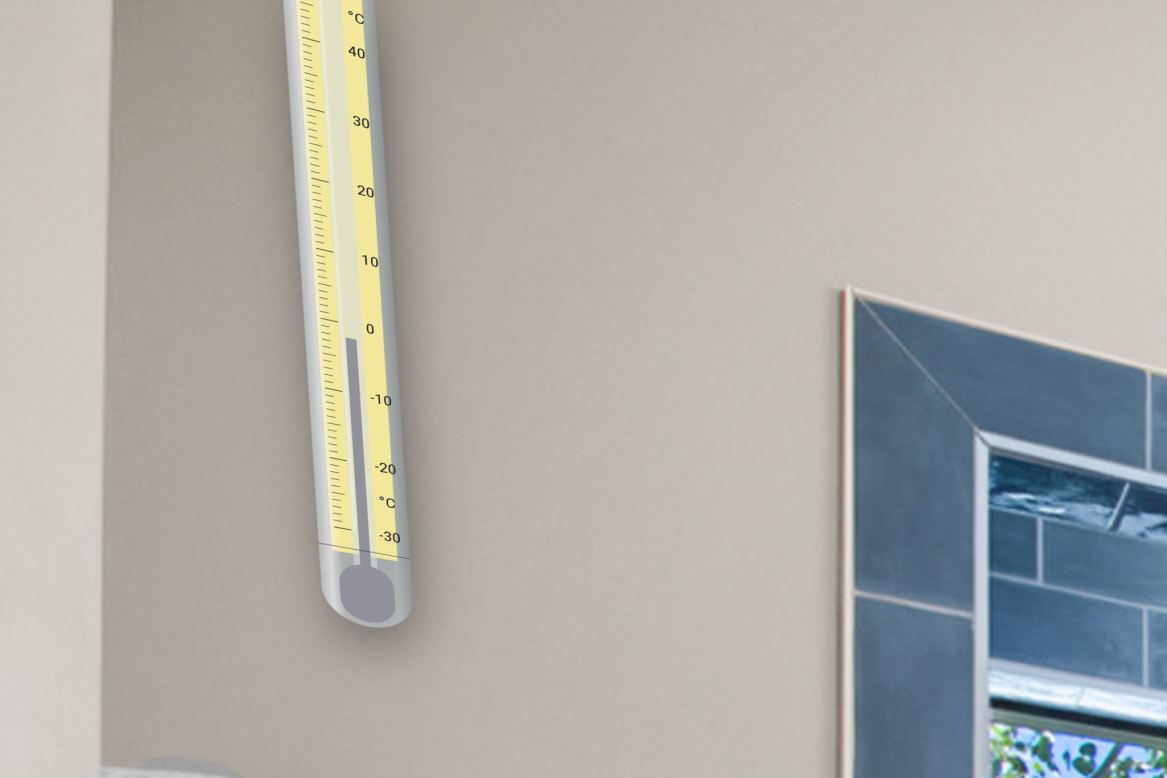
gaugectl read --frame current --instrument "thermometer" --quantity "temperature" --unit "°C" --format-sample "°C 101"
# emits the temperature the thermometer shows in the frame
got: °C -2
